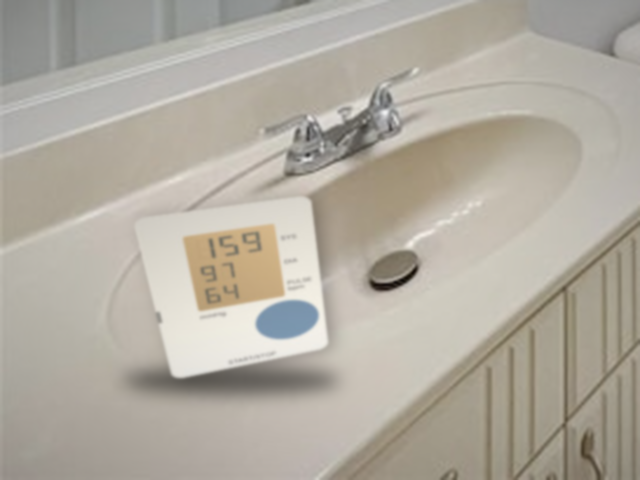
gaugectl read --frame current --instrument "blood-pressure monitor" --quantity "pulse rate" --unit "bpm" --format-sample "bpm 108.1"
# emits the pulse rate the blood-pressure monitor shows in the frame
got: bpm 64
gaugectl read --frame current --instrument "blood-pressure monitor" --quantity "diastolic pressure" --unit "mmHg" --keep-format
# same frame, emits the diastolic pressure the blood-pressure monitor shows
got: mmHg 97
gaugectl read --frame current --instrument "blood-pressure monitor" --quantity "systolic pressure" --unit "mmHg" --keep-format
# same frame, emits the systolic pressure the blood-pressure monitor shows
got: mmHg 159
